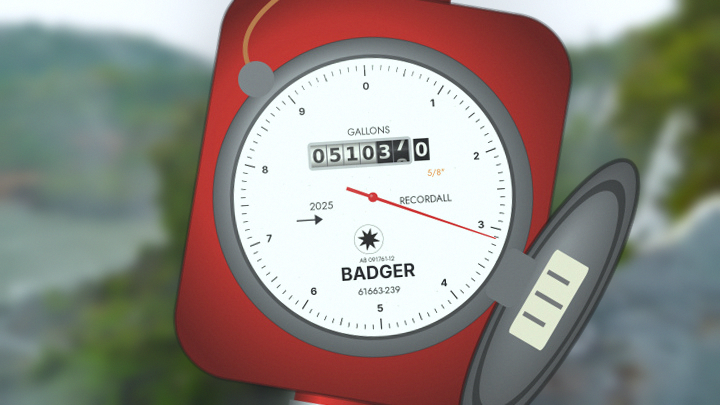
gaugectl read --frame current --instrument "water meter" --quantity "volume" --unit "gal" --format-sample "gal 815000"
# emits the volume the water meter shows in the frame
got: gal 510373.1
